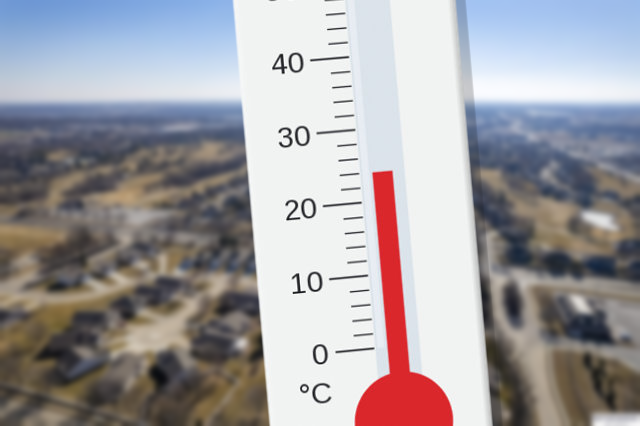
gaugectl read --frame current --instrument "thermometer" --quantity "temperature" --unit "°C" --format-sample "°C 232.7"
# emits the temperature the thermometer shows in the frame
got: °C 24
